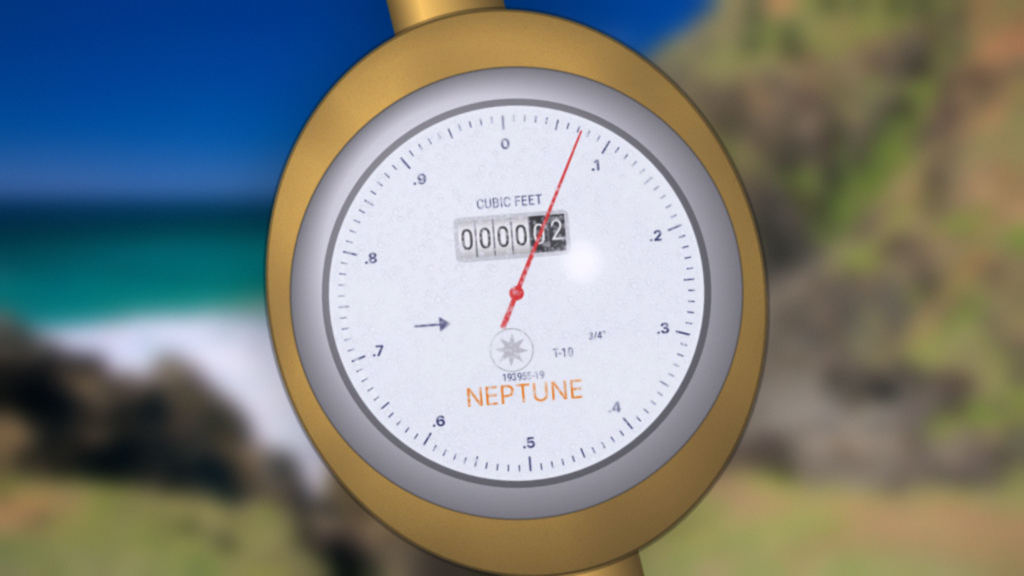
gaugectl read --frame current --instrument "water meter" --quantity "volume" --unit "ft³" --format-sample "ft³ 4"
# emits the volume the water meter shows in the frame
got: ft³ 2.07
